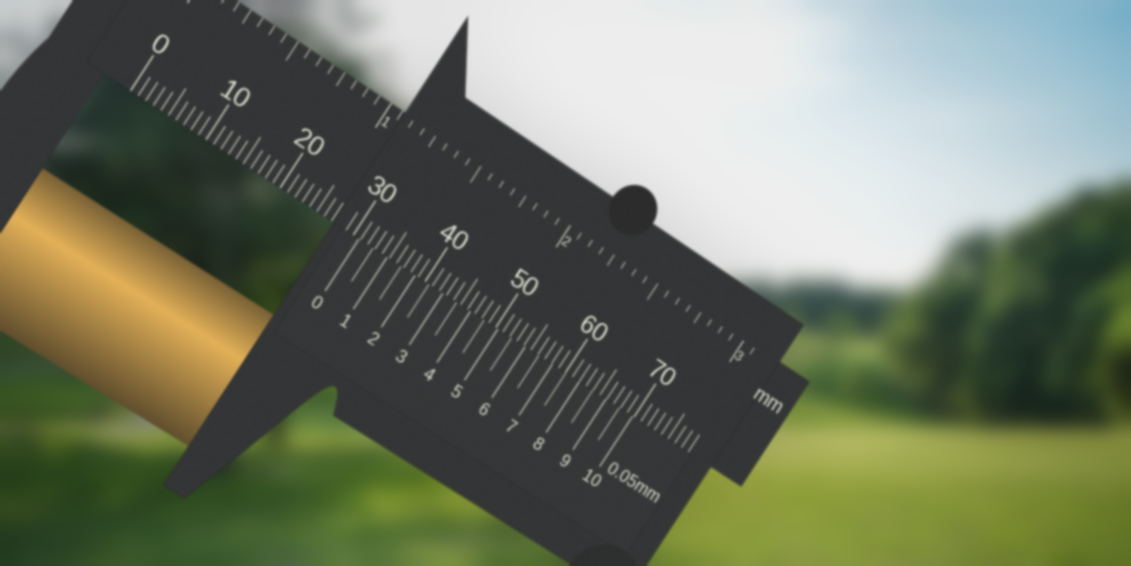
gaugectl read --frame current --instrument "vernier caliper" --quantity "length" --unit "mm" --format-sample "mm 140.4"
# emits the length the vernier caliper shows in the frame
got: mm 30.8
